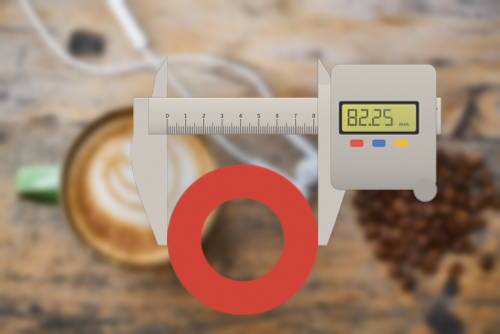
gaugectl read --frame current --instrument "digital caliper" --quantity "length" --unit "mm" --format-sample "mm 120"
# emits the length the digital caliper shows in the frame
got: mm 82.25
